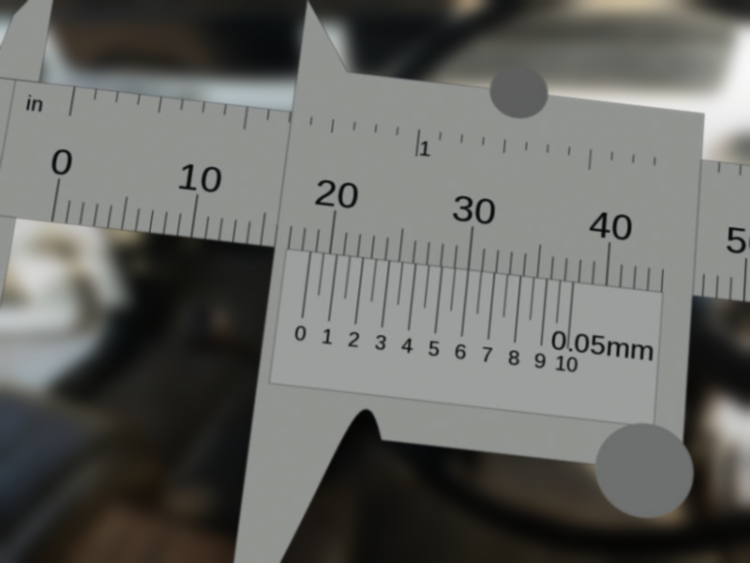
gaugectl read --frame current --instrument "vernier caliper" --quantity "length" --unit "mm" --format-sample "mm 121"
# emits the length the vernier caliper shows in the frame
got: mm 18.6
